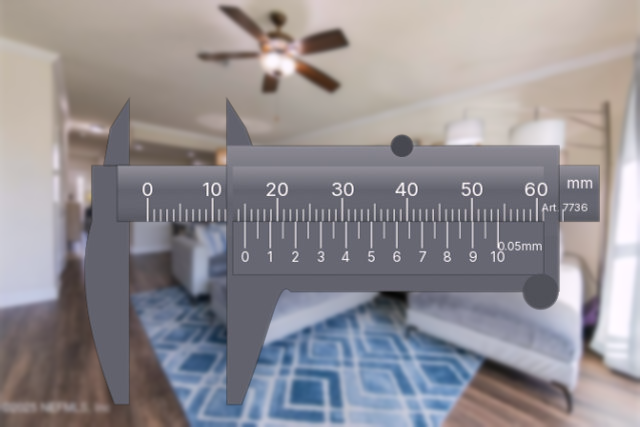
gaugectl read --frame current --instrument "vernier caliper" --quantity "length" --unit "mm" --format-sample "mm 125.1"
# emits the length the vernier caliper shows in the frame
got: mm 15.0
